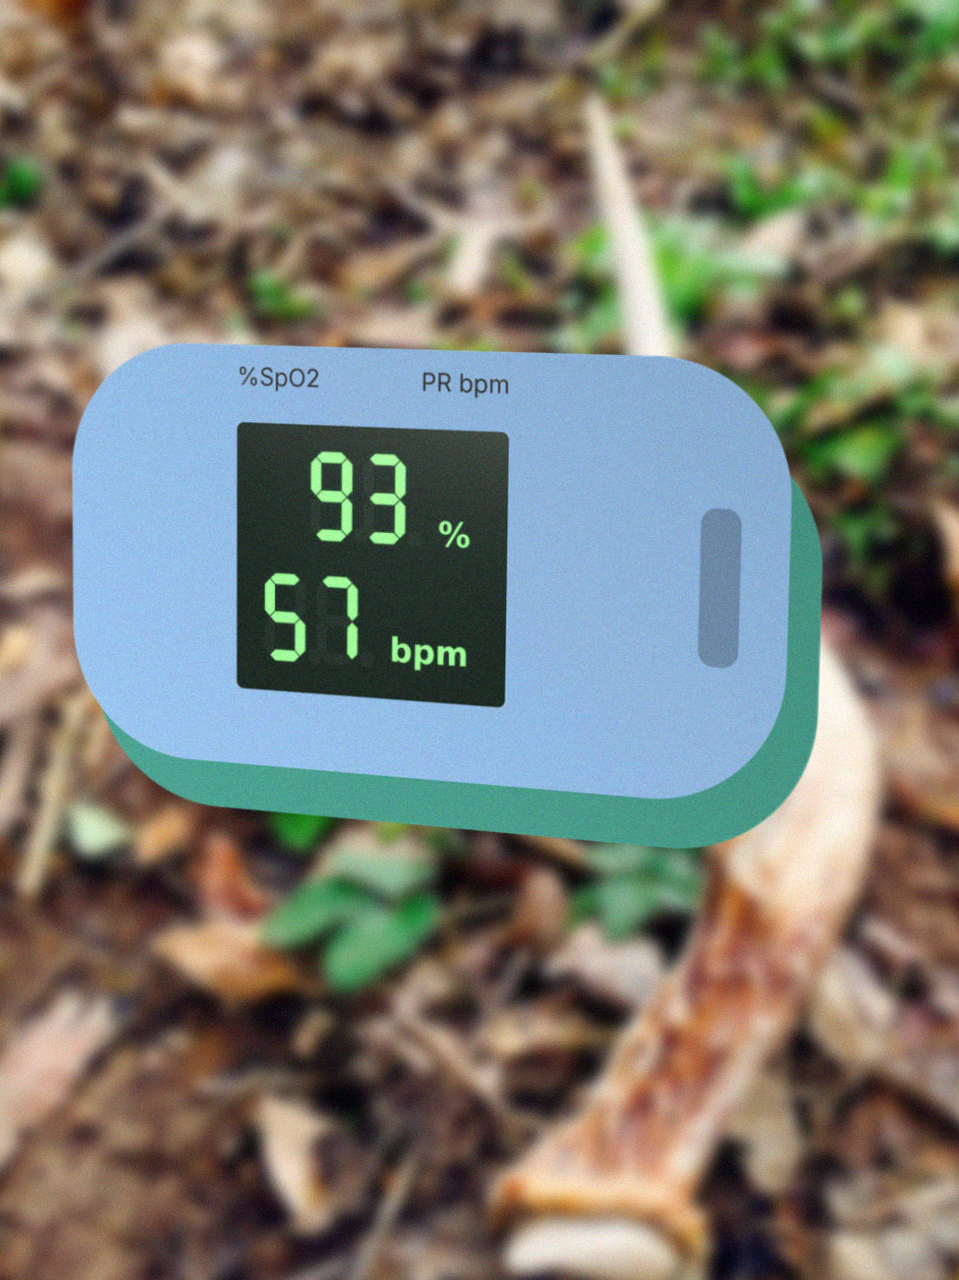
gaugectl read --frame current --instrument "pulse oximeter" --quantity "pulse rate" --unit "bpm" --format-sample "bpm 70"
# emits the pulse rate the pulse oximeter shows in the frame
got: bpm 57
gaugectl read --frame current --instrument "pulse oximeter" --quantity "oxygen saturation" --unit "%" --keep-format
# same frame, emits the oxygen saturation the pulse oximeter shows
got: % 93
